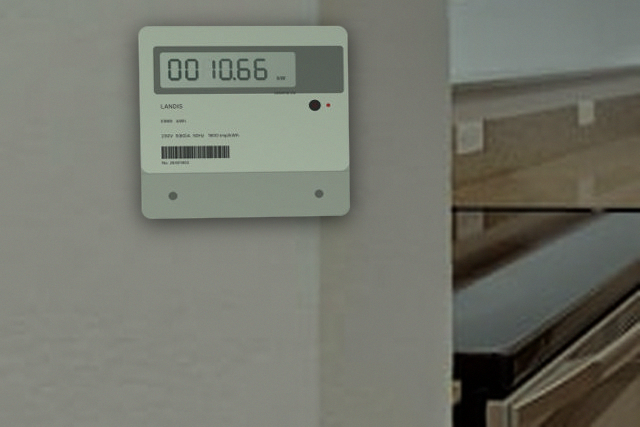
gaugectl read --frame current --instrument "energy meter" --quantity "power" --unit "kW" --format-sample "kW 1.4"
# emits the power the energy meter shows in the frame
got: kW 10.66
